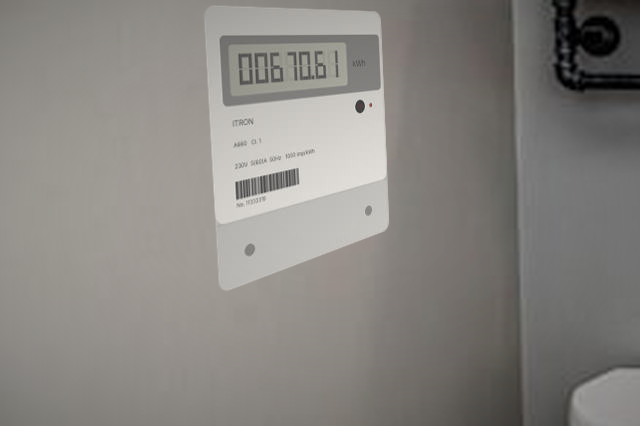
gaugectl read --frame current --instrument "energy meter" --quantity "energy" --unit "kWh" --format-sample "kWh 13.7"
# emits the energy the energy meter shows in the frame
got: kWh 670.61
